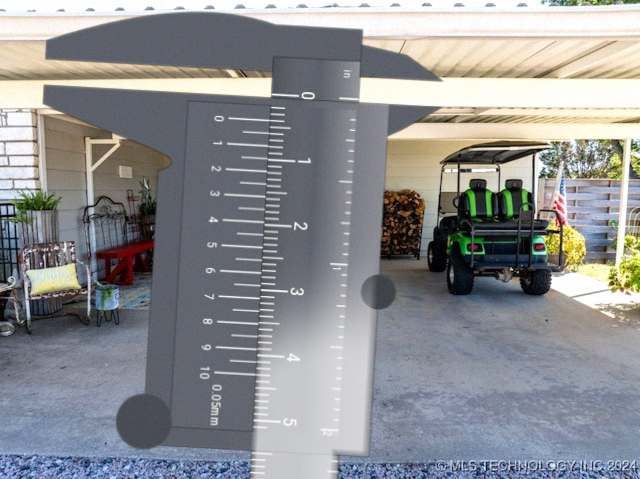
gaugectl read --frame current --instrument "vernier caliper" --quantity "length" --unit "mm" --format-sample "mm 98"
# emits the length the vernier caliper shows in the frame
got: mm 4.0
